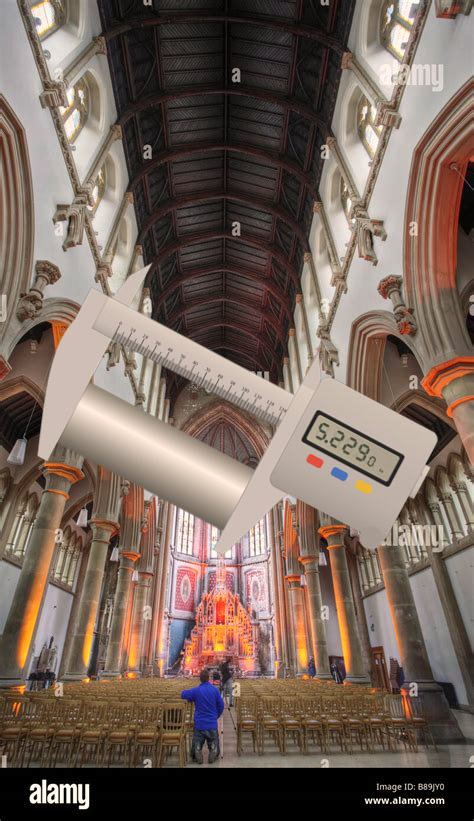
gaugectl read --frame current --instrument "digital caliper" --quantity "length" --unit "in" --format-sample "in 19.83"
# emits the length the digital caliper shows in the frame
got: in 5.2290
